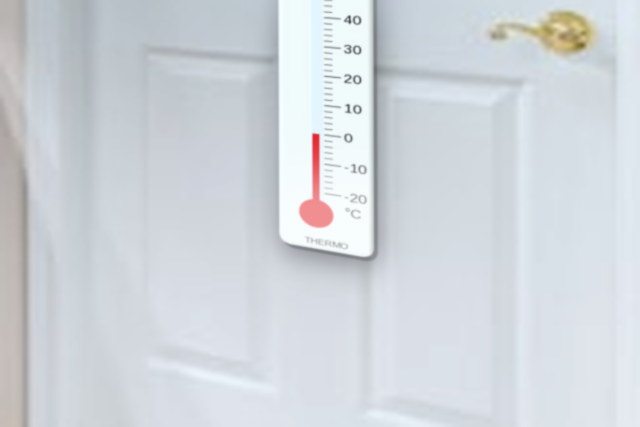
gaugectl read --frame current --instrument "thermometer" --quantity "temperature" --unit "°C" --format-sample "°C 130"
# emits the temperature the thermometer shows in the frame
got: °C 0
